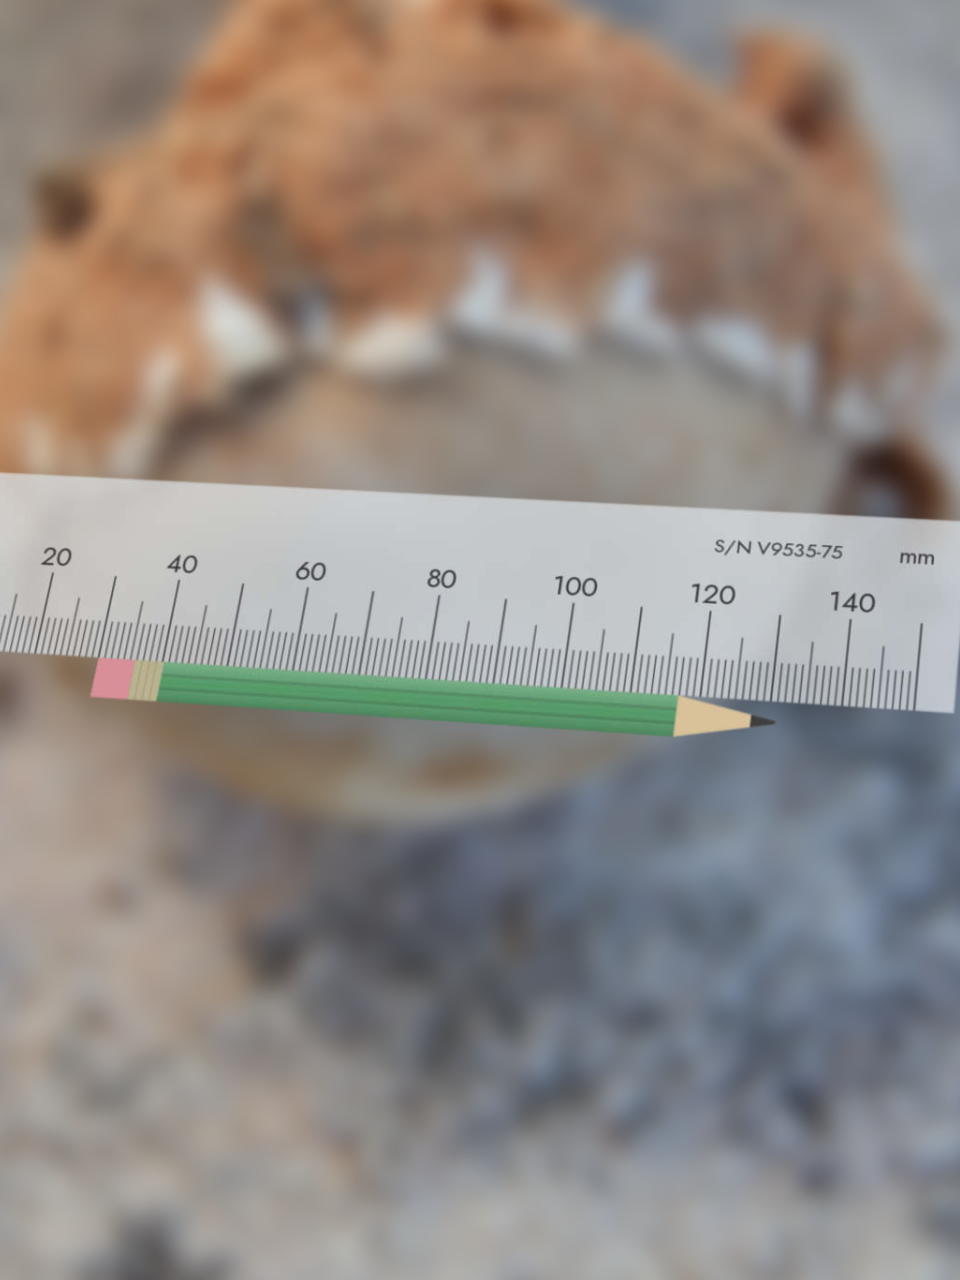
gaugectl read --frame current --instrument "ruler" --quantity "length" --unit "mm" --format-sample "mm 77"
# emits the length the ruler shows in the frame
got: mm 101
